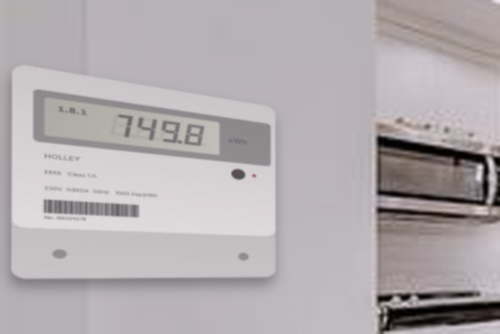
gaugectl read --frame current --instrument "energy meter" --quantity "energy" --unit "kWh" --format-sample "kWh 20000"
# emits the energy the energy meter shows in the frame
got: kWh 749.8
